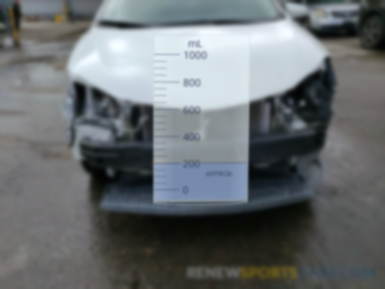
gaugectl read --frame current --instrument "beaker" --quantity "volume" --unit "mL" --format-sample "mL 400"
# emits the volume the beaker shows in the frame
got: mL 200
